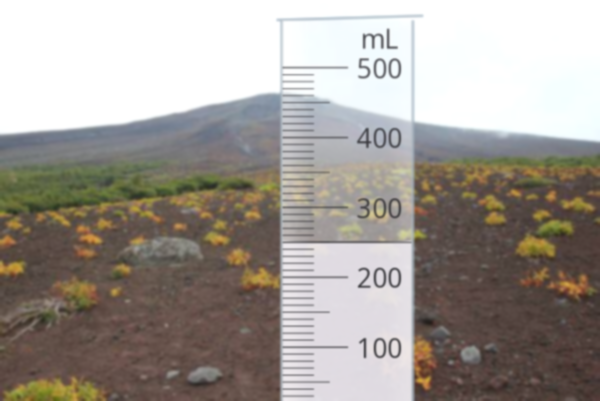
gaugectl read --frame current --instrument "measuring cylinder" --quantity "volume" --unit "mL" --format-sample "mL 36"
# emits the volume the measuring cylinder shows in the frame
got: mL 250
